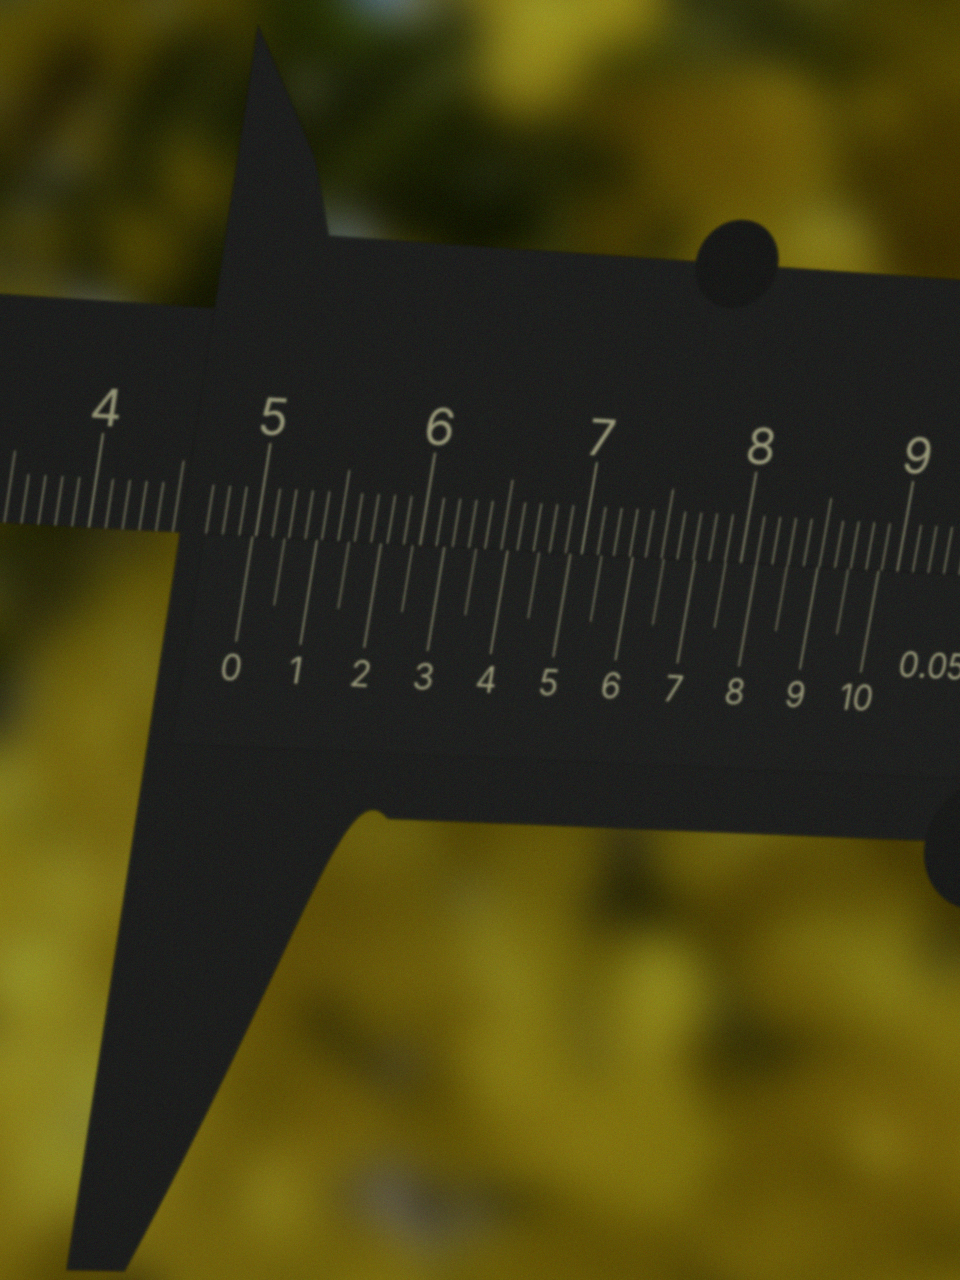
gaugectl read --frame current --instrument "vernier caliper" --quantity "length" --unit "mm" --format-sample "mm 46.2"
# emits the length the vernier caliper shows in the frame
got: mm 49.8
